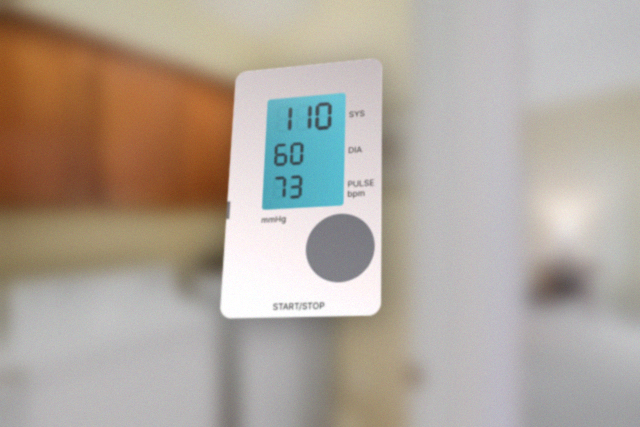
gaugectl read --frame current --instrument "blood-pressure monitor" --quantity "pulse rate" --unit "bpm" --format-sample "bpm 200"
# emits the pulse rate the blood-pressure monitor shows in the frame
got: bpm 73
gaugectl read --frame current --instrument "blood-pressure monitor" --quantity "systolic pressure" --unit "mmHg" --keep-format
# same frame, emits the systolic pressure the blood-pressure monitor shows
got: mmHg 110
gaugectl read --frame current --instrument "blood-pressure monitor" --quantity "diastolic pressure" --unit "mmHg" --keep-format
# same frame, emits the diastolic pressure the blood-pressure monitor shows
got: mmHg 60
